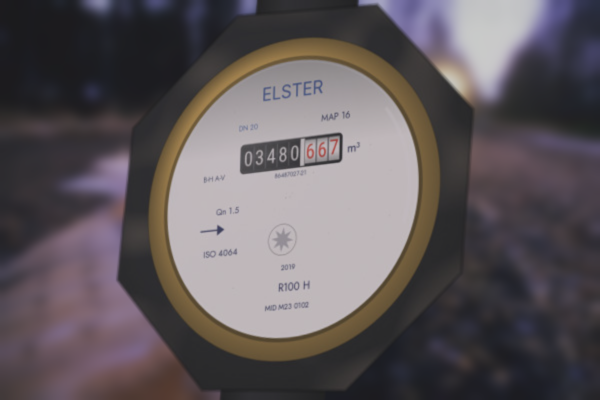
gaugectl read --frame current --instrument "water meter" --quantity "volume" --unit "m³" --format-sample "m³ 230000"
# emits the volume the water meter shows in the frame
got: m³ 3480.667
